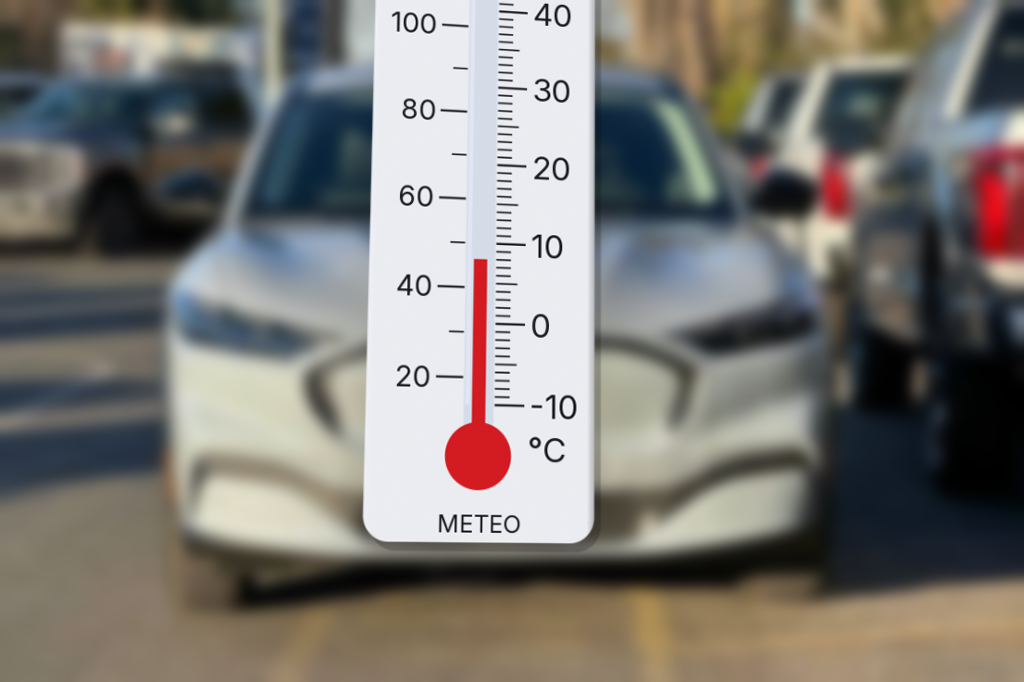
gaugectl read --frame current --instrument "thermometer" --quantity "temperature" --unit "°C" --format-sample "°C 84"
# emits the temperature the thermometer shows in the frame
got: °C 8
